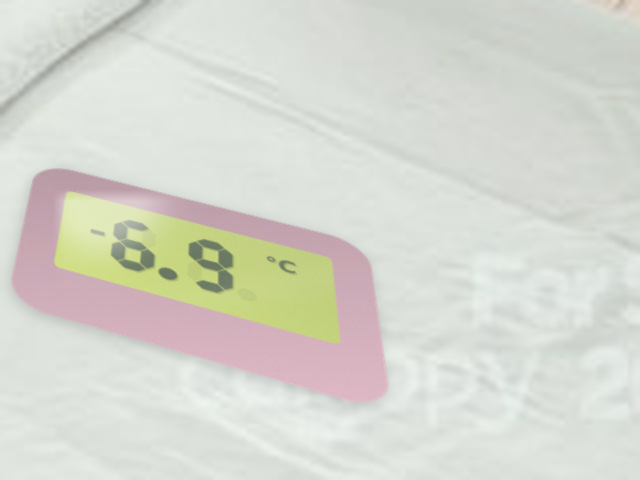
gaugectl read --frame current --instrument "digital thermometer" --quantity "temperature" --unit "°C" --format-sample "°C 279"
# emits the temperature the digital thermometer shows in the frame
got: °C -6.9
